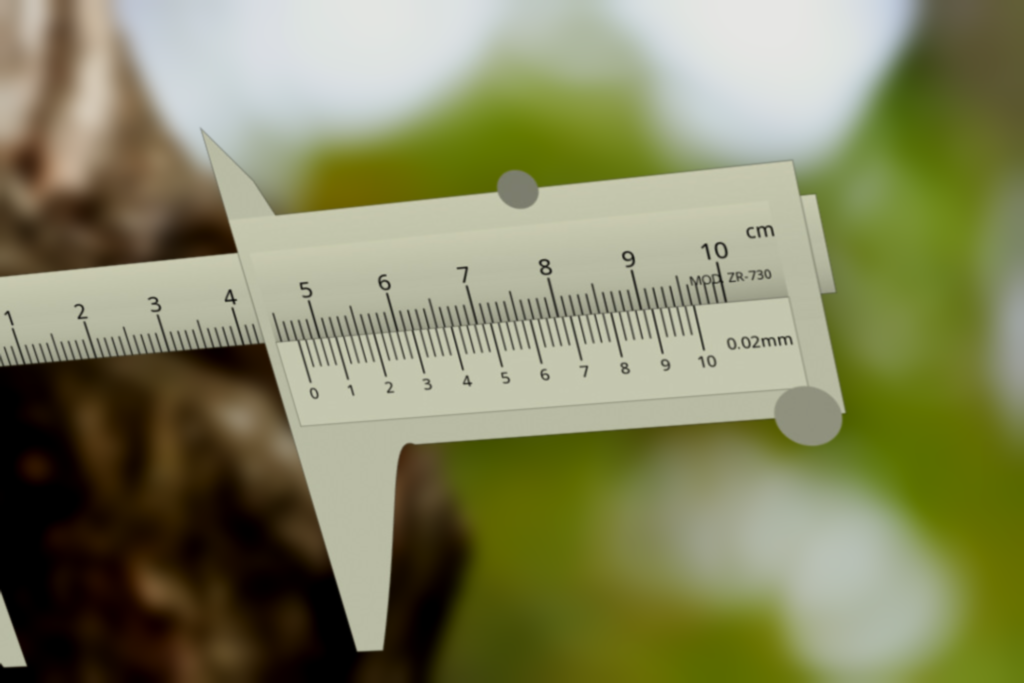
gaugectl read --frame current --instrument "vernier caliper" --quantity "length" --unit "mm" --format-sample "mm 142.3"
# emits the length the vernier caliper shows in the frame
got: mm 47.2
